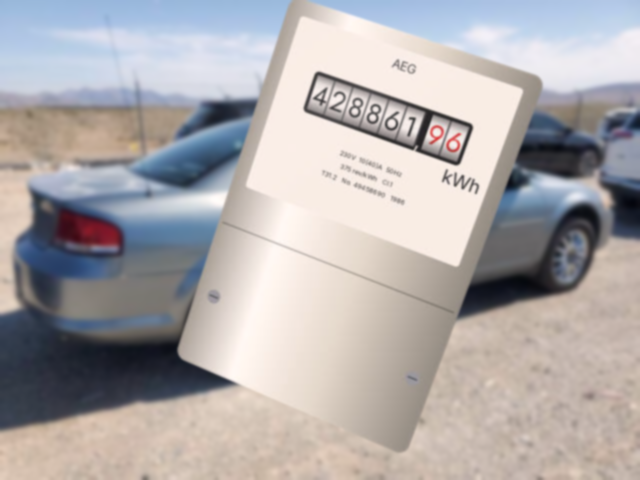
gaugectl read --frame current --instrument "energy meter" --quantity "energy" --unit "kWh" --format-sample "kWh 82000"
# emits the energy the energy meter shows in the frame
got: kWh 428861.96
